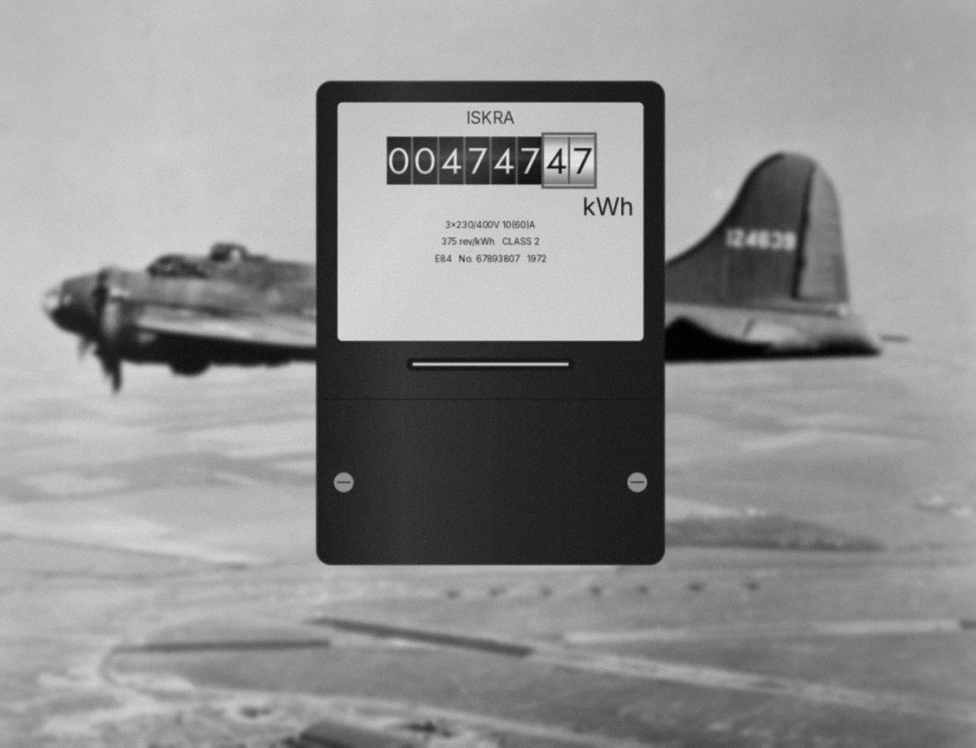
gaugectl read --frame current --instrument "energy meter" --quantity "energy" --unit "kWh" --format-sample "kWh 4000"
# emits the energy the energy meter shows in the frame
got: kWh 4747.47
